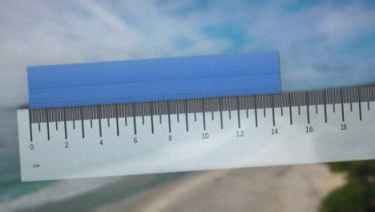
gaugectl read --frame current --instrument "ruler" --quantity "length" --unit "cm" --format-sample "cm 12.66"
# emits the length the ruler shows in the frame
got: cm 14.5
